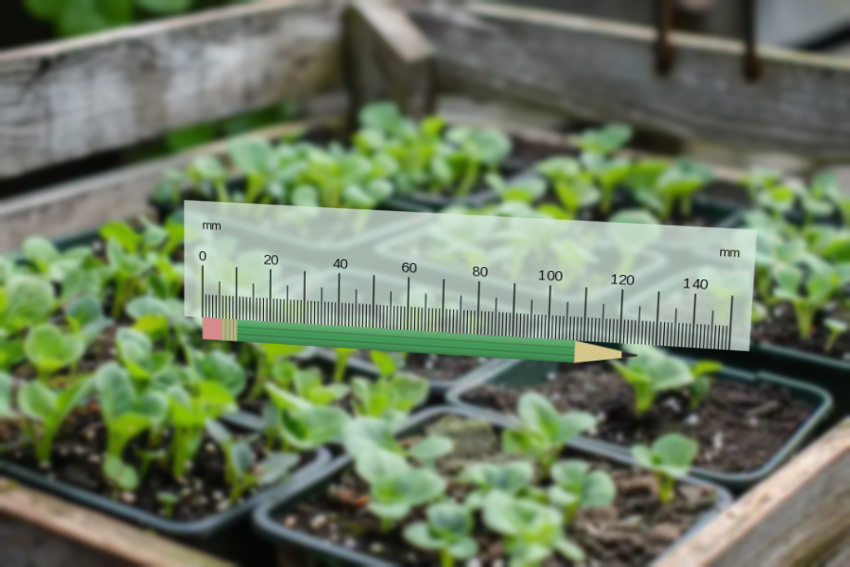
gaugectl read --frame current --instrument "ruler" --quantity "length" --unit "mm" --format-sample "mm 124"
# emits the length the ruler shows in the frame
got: mm 125
